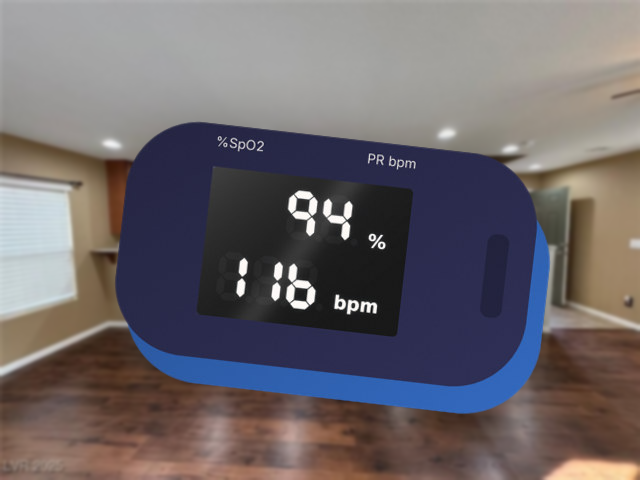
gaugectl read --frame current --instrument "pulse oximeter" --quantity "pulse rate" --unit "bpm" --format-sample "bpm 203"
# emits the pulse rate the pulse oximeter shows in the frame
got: bpm 116
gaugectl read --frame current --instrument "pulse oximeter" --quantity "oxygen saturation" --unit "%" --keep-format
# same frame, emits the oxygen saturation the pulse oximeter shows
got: % 94
